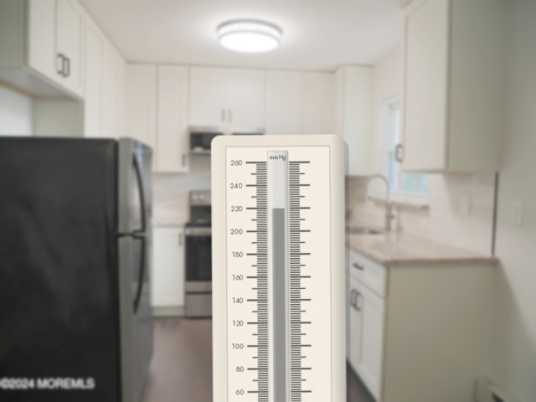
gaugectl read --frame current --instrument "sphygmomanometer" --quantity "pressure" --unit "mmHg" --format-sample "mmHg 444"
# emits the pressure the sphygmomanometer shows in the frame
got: mmHg 220
